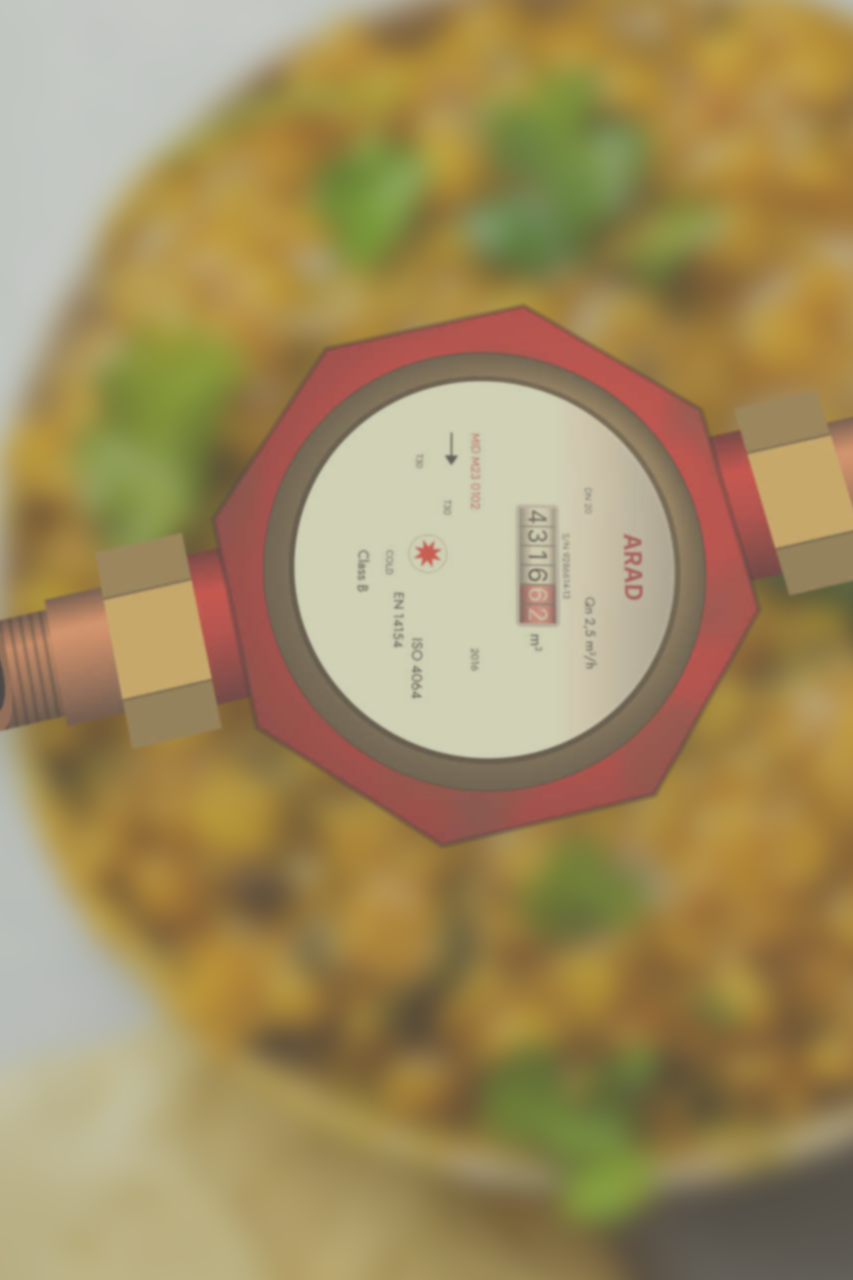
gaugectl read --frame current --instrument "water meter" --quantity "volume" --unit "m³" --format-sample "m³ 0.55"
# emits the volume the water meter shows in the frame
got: m³ 4316.62
